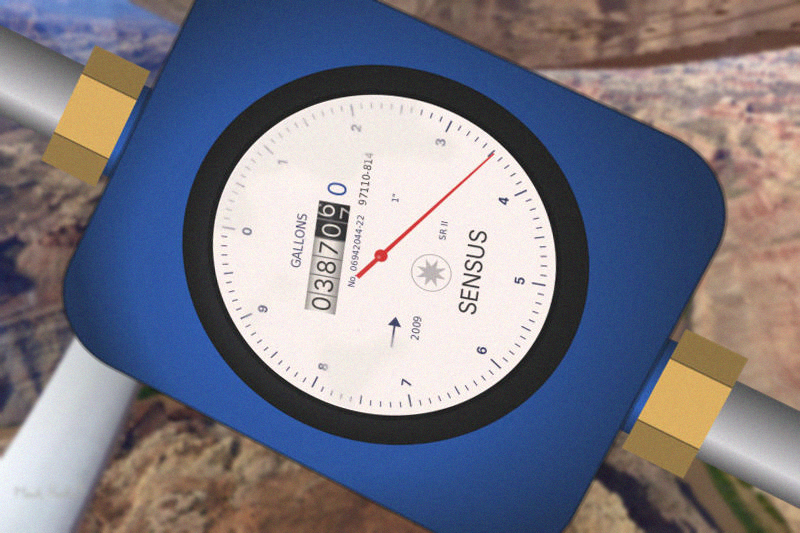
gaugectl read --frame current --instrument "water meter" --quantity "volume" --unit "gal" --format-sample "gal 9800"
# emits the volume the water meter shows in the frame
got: gal 387063.5
